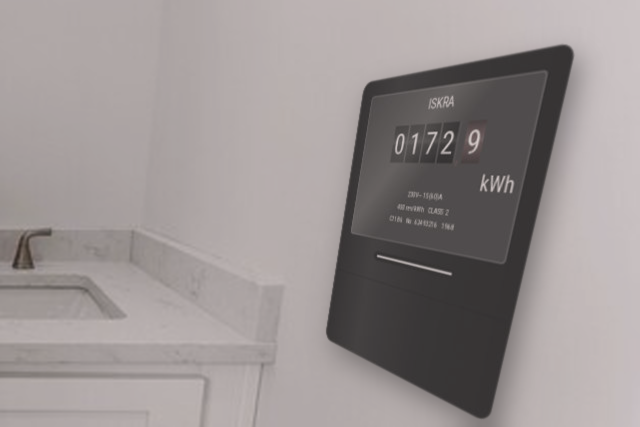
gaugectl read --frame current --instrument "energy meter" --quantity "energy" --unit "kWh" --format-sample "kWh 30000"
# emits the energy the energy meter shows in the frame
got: kWh 172.9
